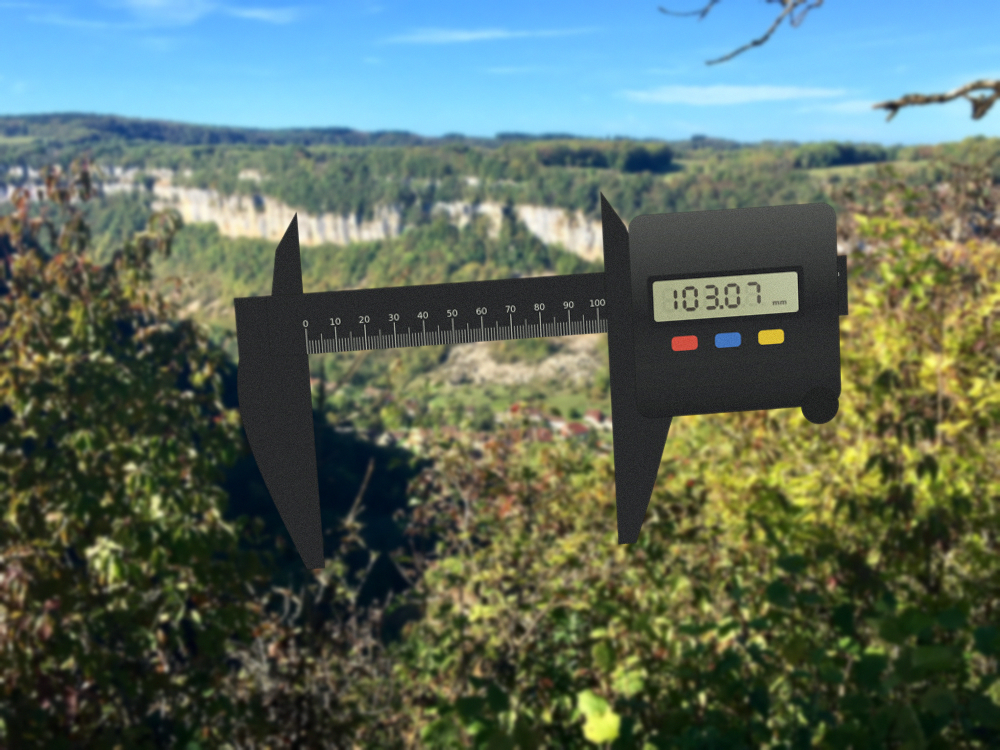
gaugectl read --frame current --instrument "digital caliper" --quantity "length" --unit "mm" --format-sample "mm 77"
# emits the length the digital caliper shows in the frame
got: mm 103.07
